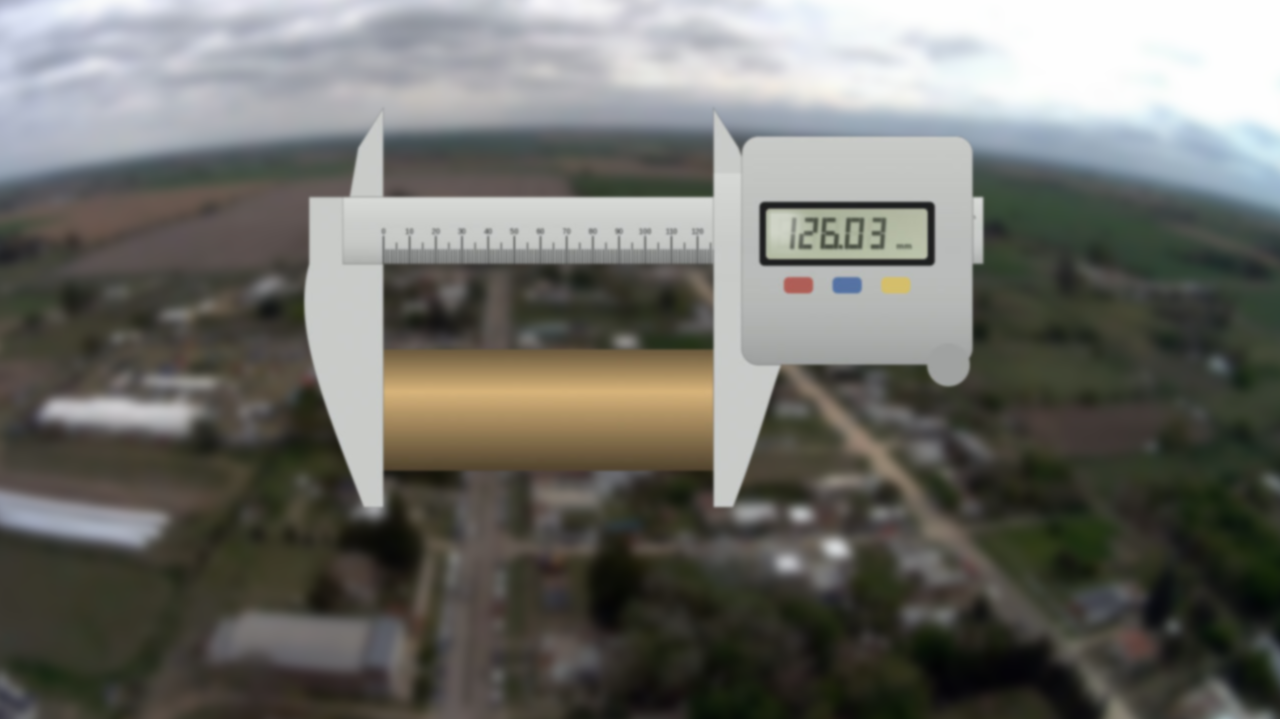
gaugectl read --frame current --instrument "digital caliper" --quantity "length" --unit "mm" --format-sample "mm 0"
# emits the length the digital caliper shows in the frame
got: mm 126.03
